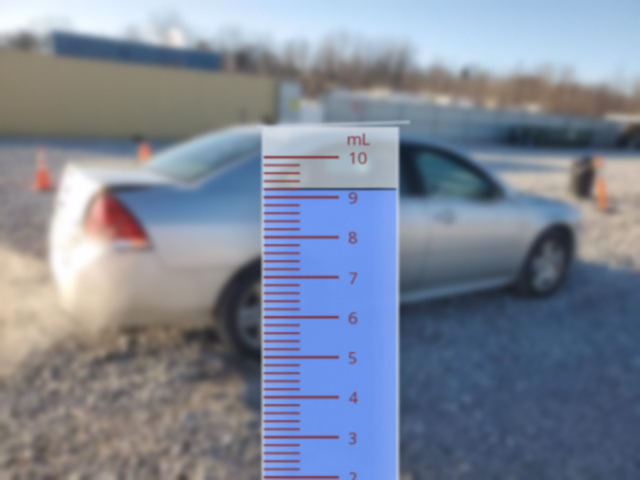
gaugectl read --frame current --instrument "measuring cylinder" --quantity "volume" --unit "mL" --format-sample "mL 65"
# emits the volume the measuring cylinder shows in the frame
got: mL 9.2
